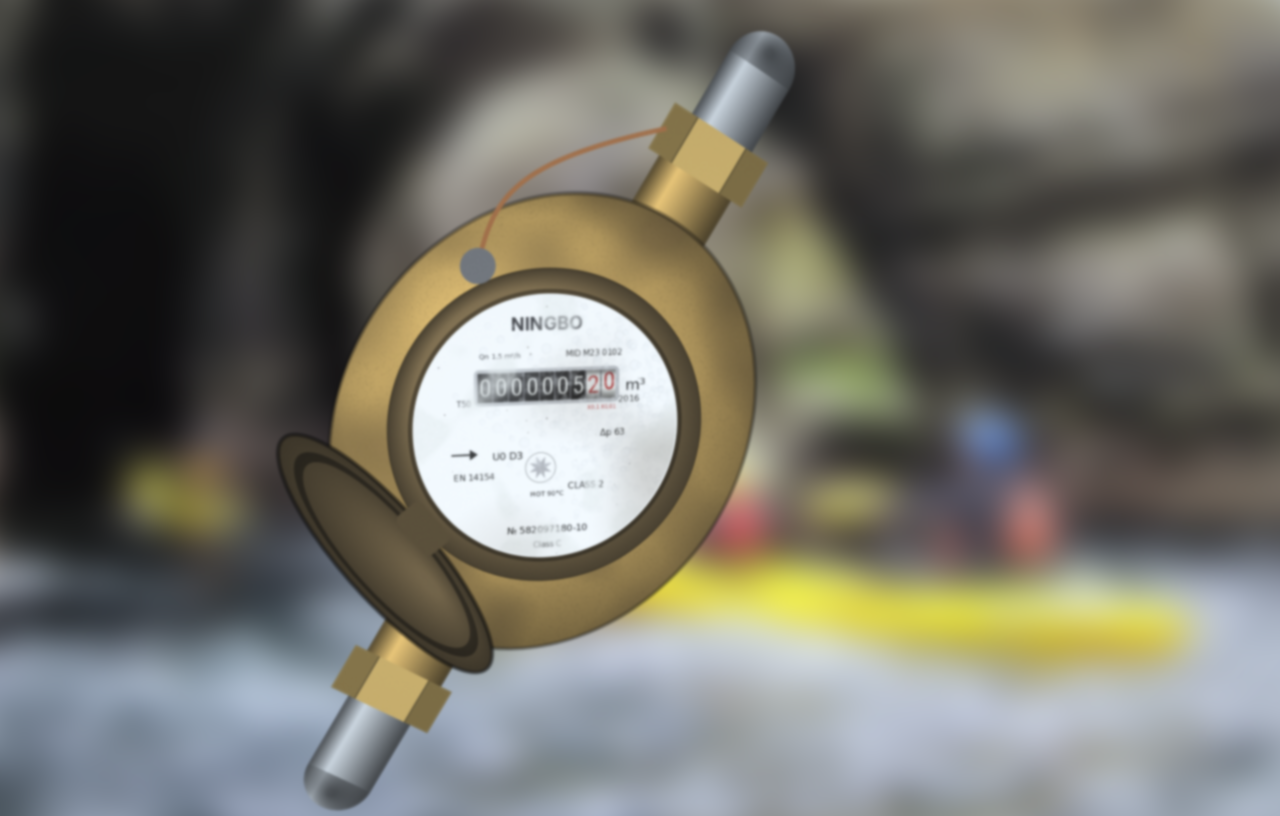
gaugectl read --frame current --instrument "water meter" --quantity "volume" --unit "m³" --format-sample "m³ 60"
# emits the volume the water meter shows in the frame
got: m³ 5.20
